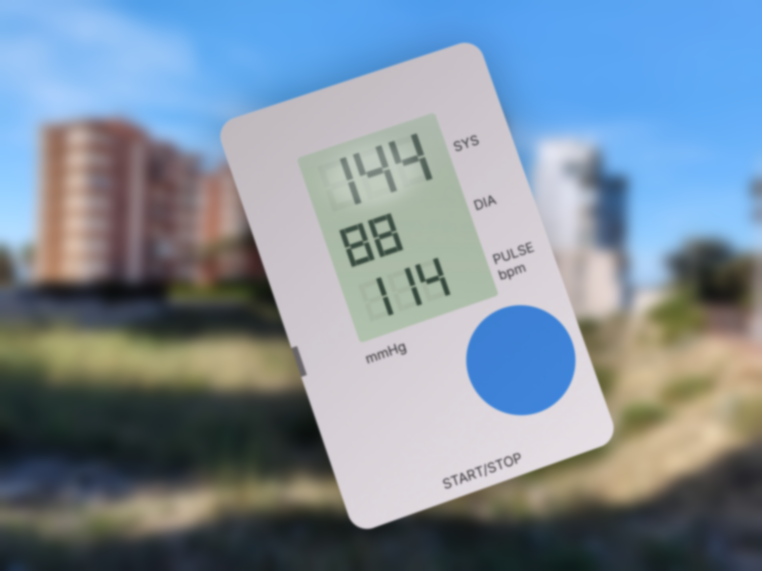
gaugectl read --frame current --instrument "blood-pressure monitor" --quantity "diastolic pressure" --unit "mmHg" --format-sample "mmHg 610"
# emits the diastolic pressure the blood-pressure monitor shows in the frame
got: mmHg 88
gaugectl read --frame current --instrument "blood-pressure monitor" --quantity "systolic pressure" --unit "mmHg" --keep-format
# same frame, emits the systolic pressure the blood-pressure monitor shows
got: mmHg 144
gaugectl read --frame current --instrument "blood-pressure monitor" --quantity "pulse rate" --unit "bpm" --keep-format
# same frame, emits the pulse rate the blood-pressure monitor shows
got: bpm 114
